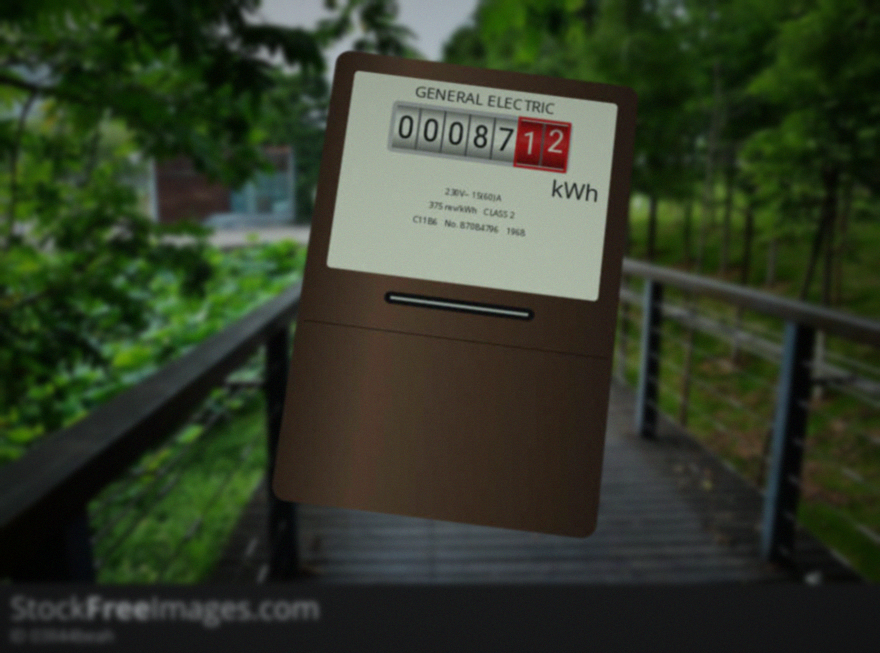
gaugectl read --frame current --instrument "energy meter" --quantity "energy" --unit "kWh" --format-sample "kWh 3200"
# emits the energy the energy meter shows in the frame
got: kWh 87.12
